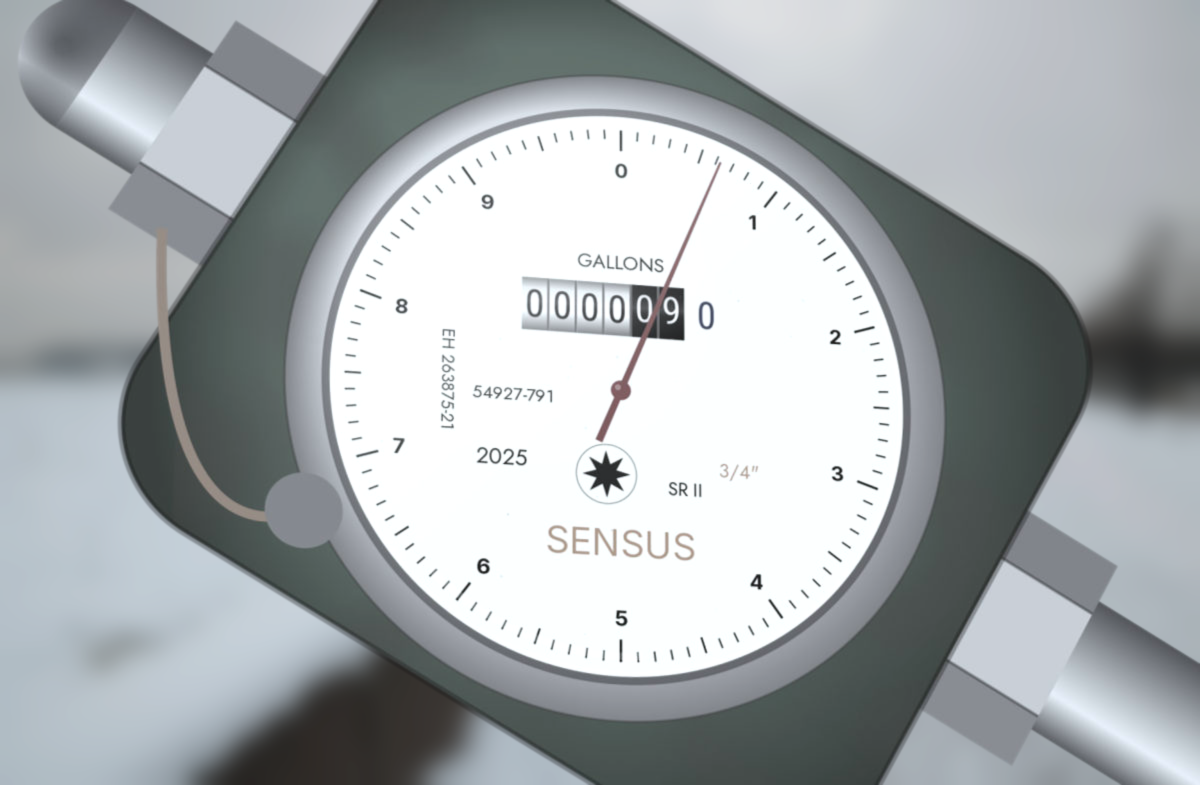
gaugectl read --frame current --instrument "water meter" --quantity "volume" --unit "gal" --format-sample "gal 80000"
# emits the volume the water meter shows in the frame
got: gal 90.6
